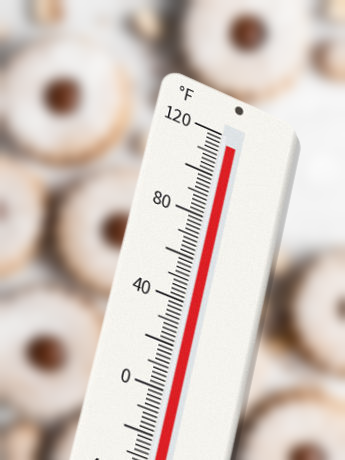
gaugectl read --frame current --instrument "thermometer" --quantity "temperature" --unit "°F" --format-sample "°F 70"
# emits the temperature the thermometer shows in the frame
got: °F 116
